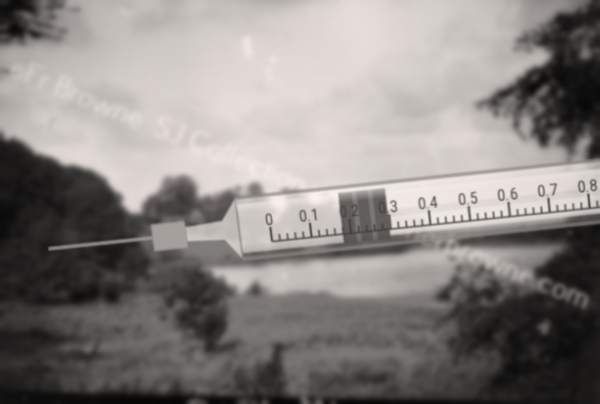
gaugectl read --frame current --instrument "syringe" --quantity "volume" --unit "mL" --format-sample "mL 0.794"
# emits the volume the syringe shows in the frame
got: mL 0.18
